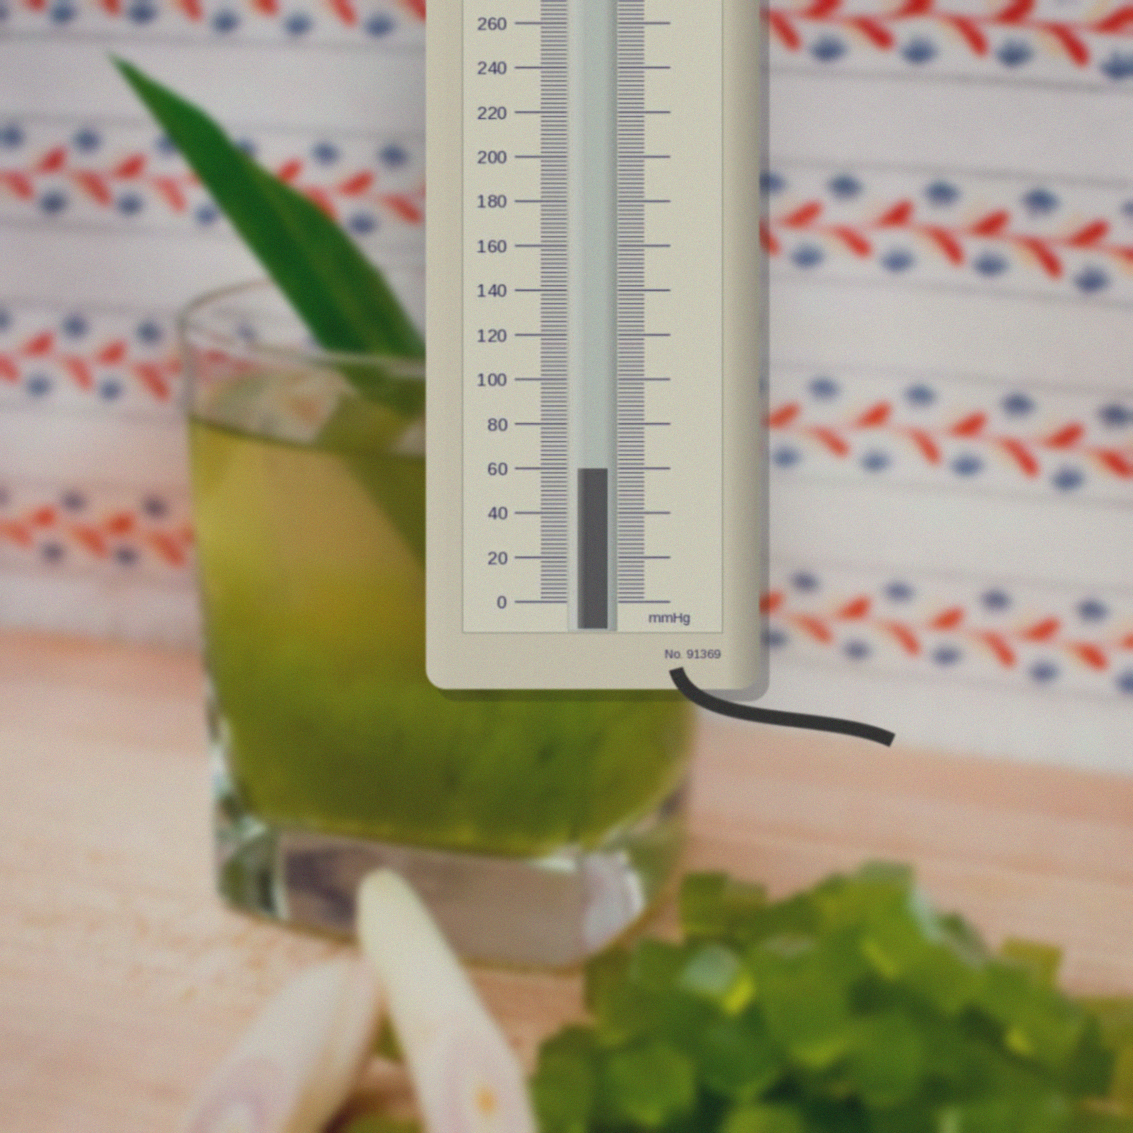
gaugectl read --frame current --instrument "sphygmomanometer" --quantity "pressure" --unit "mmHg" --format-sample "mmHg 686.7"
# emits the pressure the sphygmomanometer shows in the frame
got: mmHg 60
